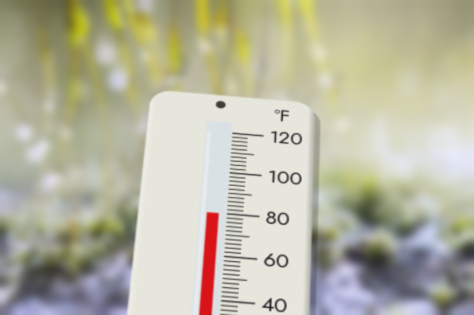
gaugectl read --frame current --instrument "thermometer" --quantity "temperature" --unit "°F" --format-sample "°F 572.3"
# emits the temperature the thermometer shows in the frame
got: °F 80
